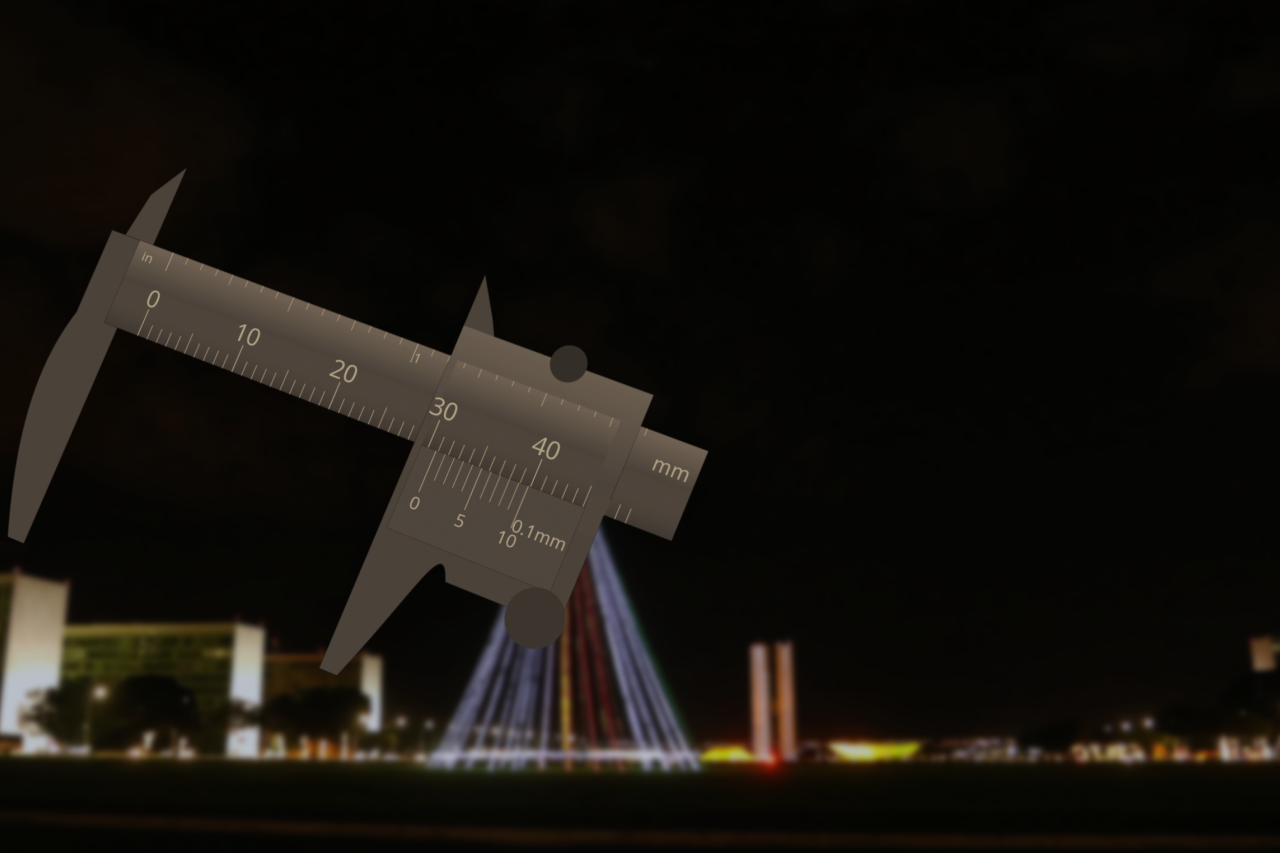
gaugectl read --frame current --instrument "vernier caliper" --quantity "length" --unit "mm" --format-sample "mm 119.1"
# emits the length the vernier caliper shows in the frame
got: mm 30.8
